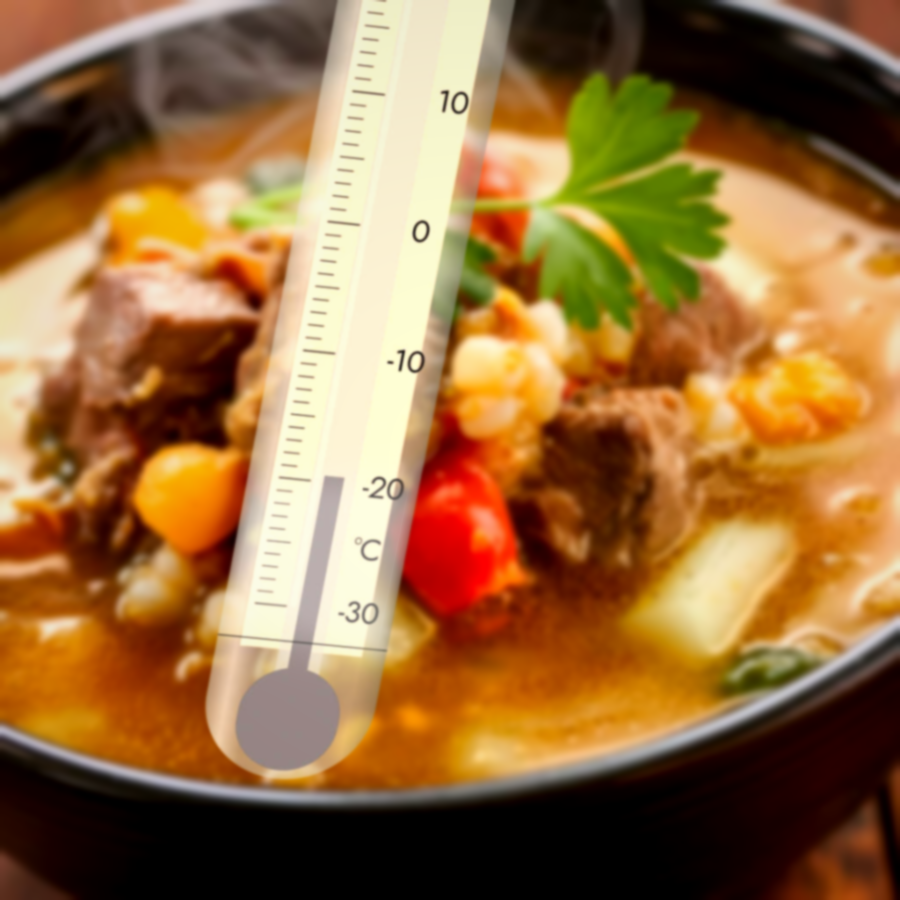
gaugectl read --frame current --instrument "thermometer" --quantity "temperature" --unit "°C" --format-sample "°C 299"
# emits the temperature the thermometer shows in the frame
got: °C -19.5
